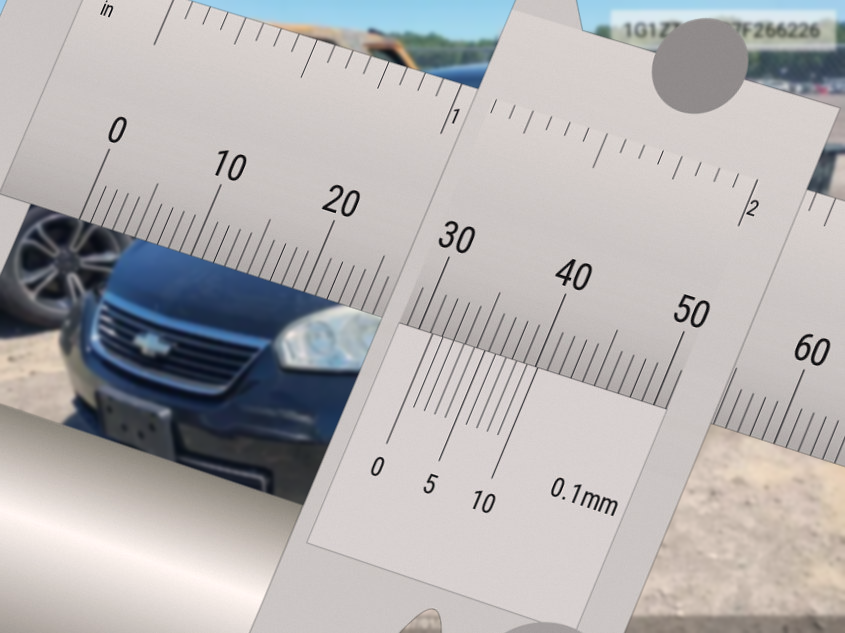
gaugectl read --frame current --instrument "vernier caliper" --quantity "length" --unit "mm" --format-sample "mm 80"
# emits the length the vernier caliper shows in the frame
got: mm 31.2
